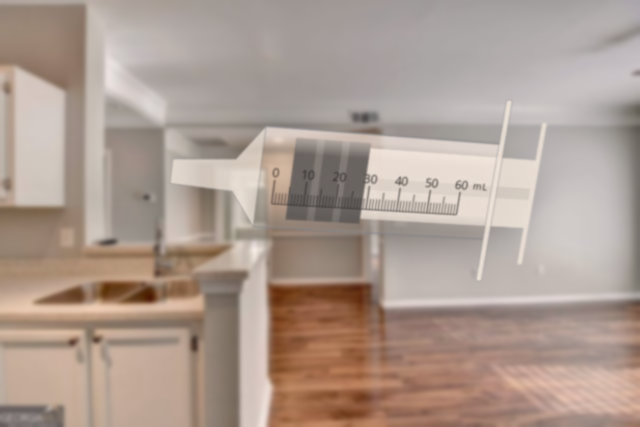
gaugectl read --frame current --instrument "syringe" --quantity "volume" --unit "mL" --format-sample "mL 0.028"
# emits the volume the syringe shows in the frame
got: mL 5
